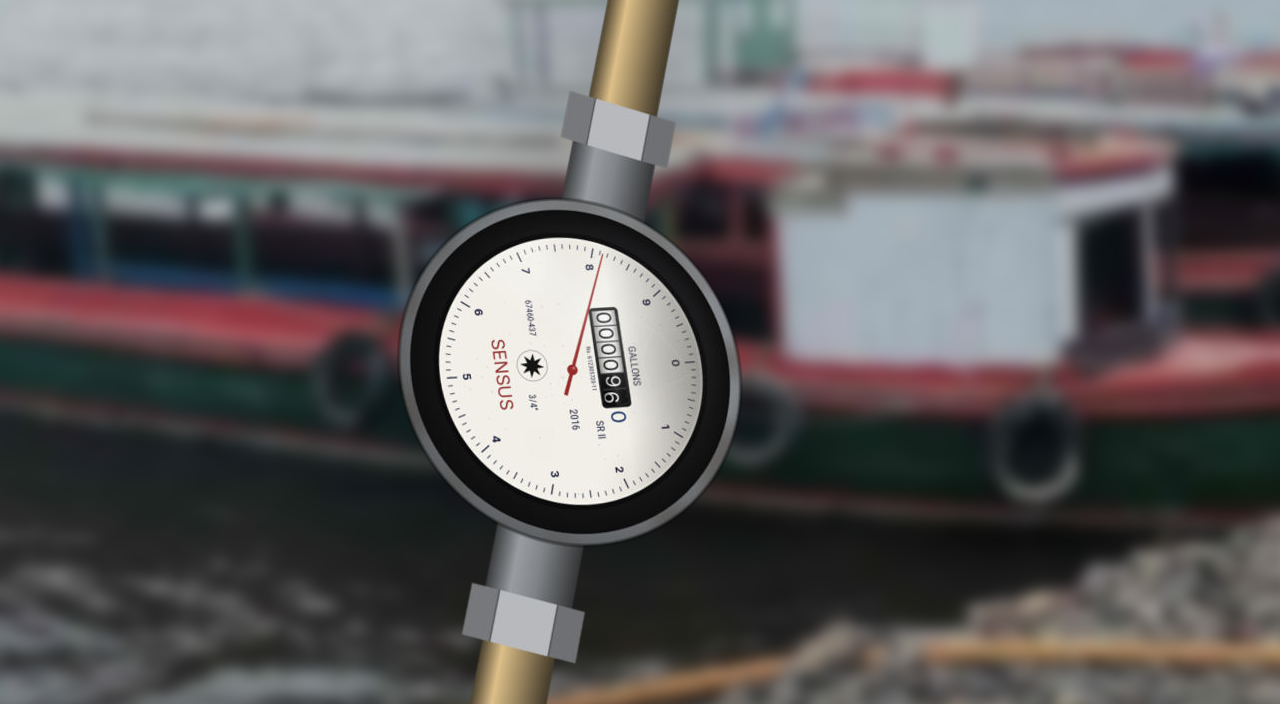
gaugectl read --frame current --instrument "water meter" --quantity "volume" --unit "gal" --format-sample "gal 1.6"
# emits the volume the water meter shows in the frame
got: gal 958.1
